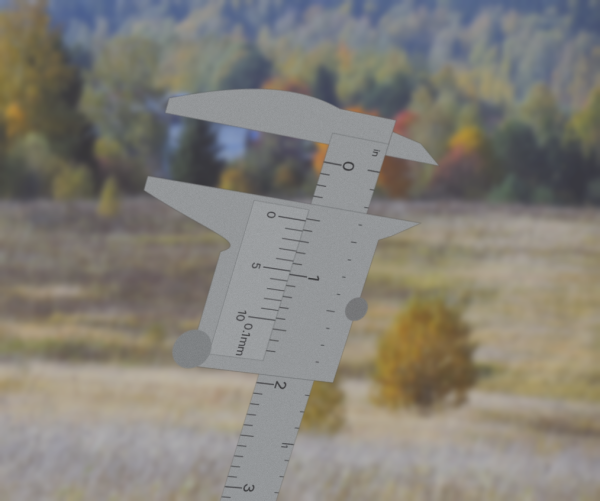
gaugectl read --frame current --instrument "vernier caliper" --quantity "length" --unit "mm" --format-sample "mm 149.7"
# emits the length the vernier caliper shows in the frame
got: mm 5.2
